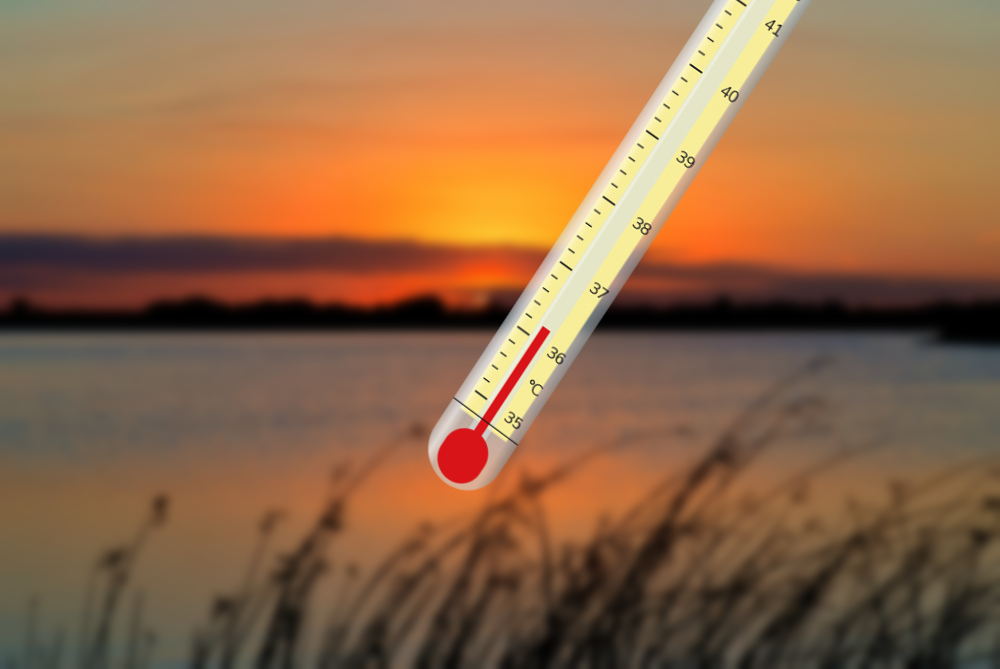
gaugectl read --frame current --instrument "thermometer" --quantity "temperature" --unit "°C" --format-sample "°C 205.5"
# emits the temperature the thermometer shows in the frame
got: °C 36.2
